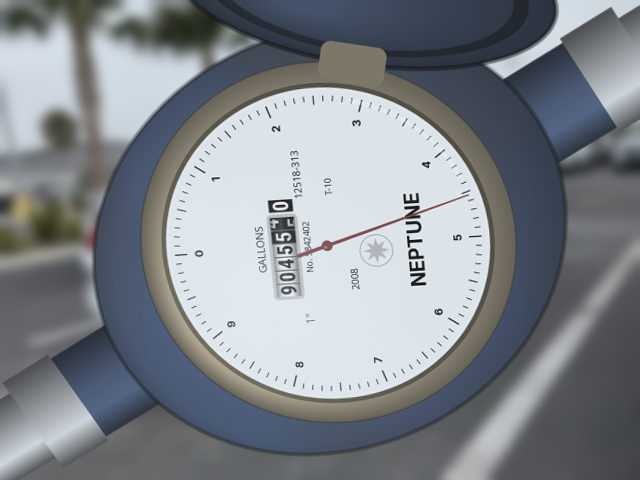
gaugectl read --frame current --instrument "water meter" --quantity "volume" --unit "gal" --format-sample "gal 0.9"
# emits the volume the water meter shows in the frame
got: gal 9045544.5
